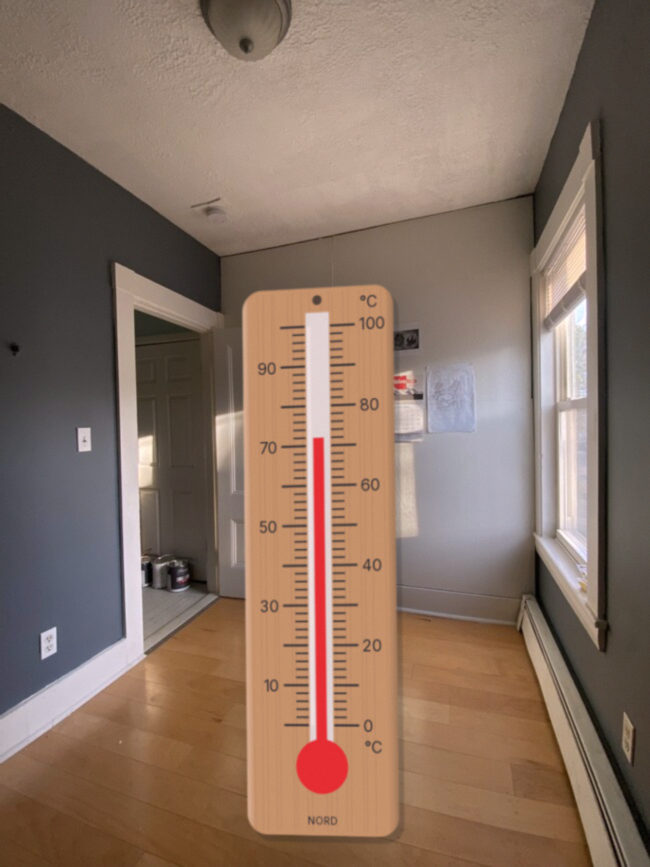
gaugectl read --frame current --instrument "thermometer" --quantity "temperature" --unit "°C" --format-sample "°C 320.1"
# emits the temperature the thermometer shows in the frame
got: °C 72
